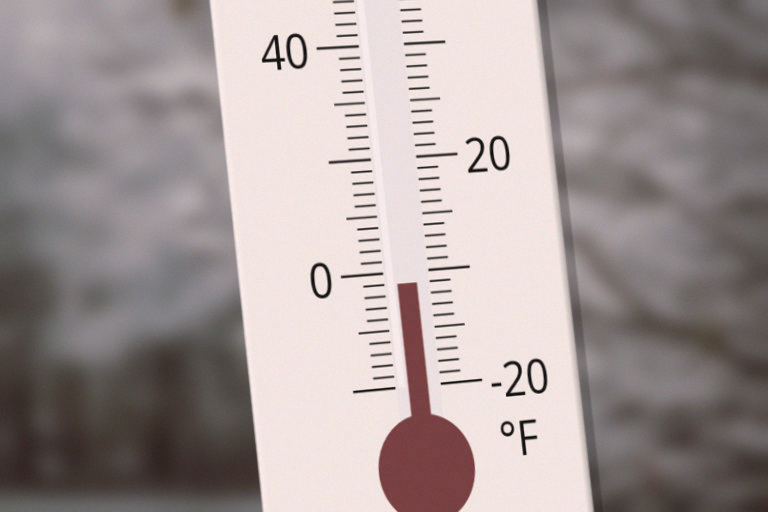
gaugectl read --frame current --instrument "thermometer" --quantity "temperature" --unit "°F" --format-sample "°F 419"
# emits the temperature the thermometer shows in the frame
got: °F -2
